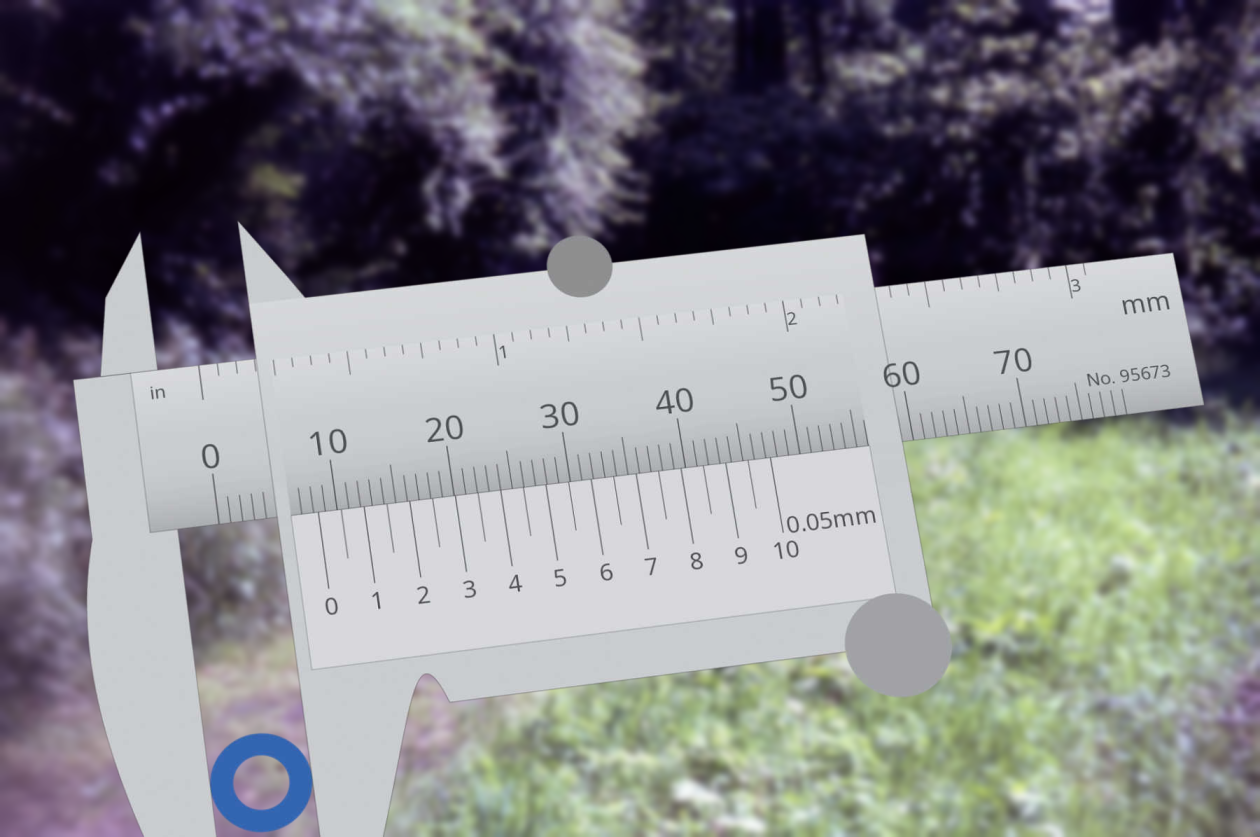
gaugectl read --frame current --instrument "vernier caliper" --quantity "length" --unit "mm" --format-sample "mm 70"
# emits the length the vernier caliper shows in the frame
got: mm 8.4
